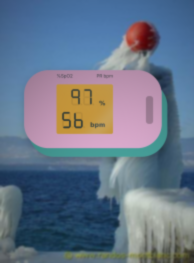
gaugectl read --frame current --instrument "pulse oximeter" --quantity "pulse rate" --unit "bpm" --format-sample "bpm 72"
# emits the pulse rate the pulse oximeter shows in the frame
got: bpm 56
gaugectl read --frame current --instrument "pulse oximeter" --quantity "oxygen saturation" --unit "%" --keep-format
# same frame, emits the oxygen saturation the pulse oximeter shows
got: % 97
